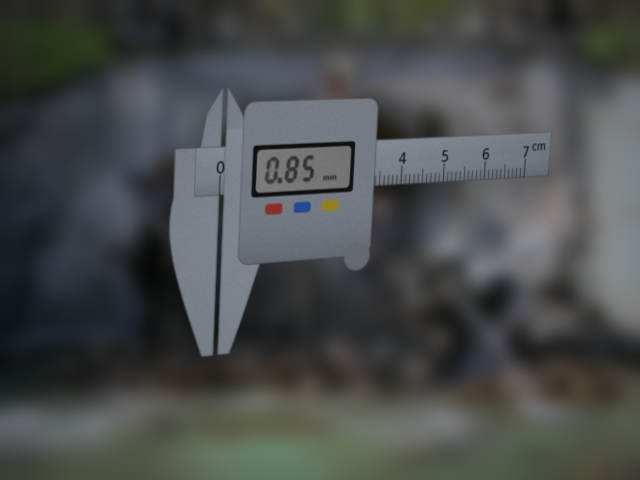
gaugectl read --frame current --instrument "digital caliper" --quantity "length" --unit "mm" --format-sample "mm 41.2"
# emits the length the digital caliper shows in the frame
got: mm 0.85
